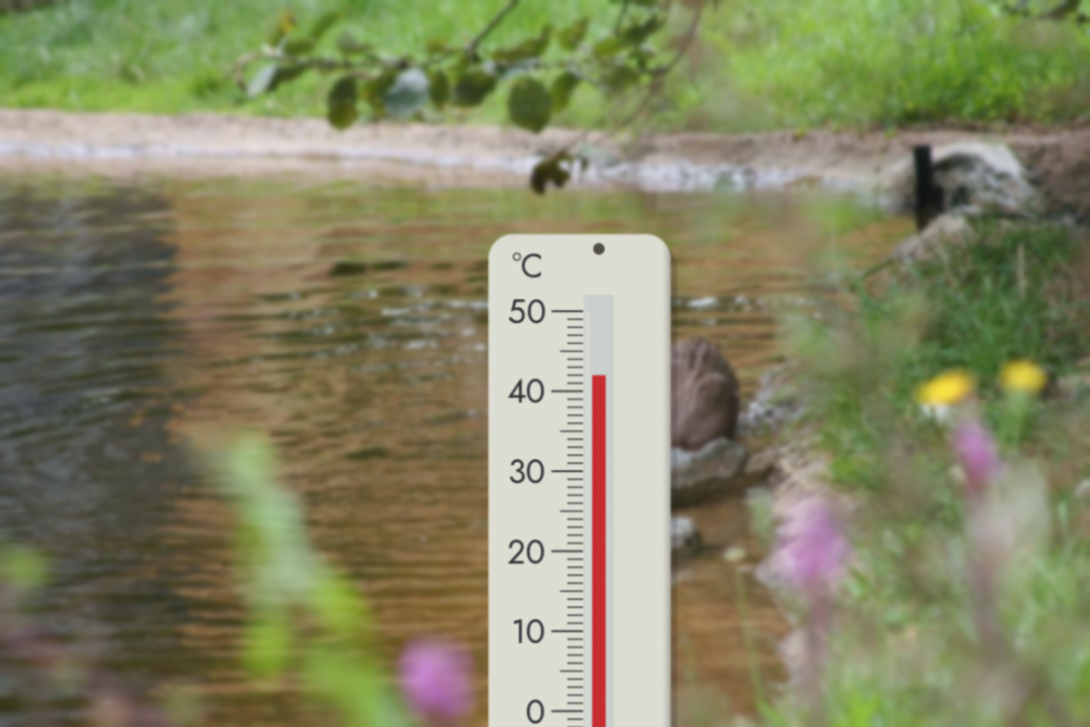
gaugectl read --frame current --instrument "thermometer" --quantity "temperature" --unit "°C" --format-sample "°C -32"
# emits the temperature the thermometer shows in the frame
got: °C 42
